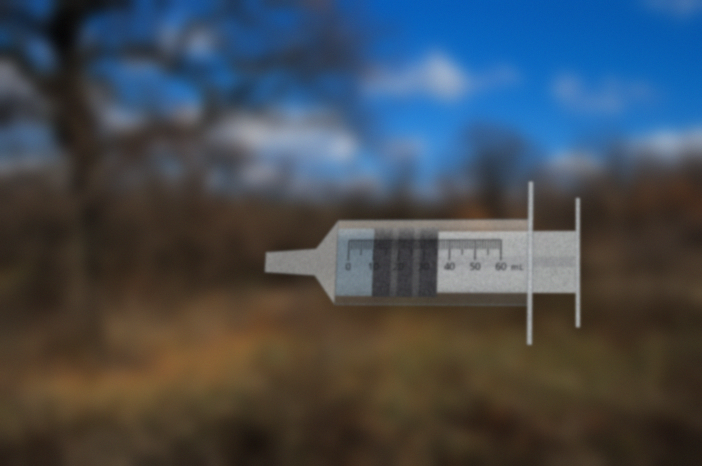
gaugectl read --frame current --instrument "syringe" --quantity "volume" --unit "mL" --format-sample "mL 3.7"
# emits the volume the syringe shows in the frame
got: mL 10
